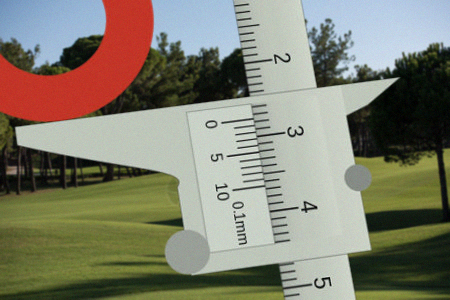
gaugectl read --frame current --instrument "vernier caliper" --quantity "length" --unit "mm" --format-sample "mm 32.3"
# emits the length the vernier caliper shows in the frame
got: mm 27.6
